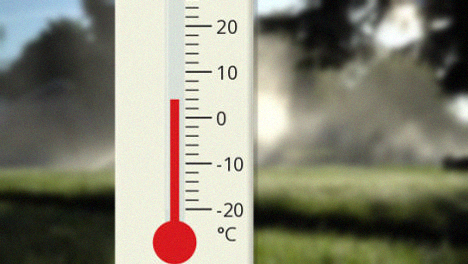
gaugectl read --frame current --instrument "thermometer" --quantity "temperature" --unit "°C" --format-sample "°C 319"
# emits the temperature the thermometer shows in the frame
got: °C 4
